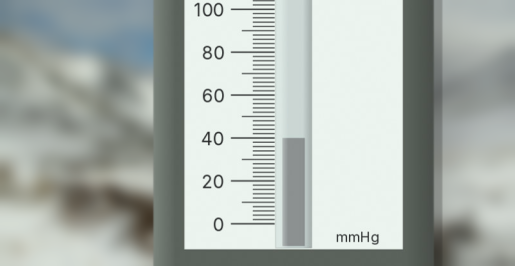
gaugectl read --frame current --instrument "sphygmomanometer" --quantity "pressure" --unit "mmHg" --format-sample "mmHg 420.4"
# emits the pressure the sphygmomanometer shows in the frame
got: mmHg 40
